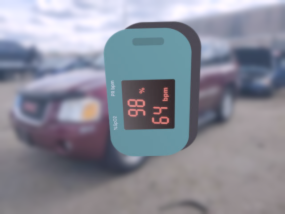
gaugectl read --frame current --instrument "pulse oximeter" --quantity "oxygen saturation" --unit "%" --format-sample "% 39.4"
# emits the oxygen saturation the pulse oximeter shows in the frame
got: % 98
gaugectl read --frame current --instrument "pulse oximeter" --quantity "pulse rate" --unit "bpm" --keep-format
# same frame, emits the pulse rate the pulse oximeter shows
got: bpm 64
